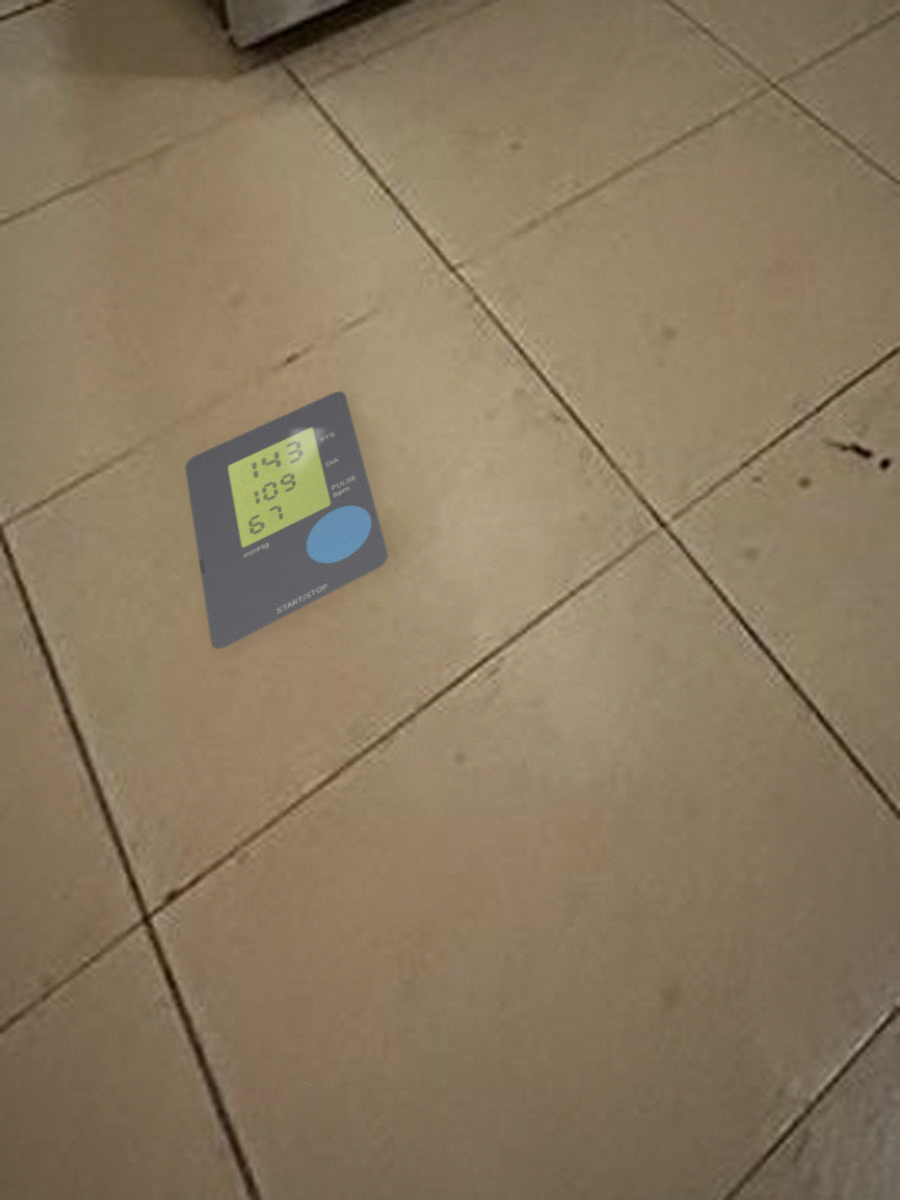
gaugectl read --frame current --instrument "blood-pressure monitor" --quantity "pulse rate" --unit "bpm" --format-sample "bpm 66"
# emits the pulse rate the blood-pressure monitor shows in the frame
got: bpm 67
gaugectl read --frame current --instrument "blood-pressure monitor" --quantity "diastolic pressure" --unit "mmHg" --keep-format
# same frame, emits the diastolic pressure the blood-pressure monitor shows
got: mmHg 109
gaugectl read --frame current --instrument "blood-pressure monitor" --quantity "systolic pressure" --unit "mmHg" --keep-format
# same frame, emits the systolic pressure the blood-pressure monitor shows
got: mmHg 143
